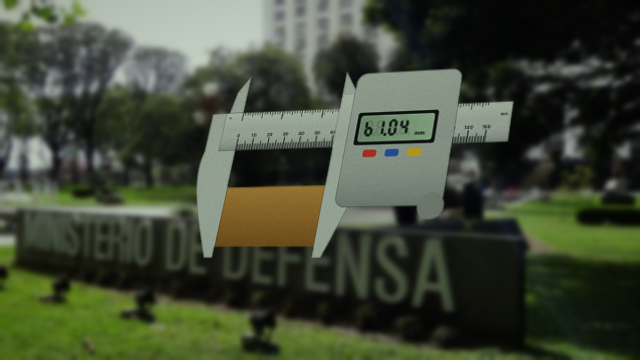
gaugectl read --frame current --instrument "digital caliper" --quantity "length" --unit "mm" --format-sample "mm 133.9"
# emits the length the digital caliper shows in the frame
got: mm 61.04
